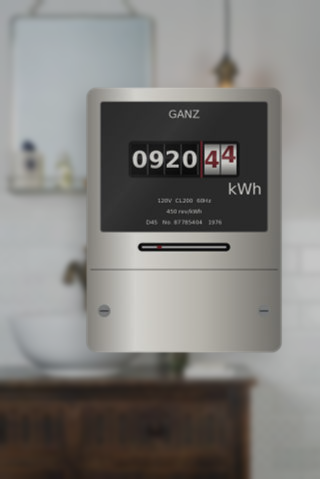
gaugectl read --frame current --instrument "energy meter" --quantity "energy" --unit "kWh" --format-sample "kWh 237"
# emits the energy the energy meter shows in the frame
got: kWh 920.44
